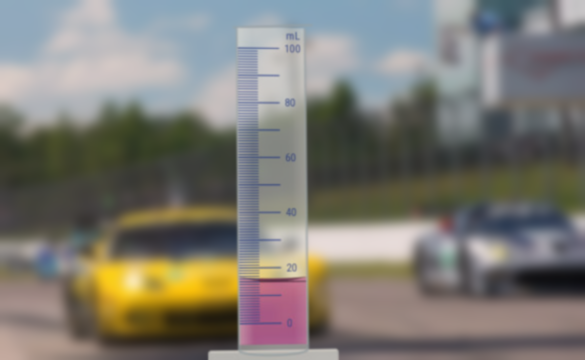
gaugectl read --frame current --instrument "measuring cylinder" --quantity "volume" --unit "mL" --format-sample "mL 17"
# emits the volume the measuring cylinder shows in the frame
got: mL 15
